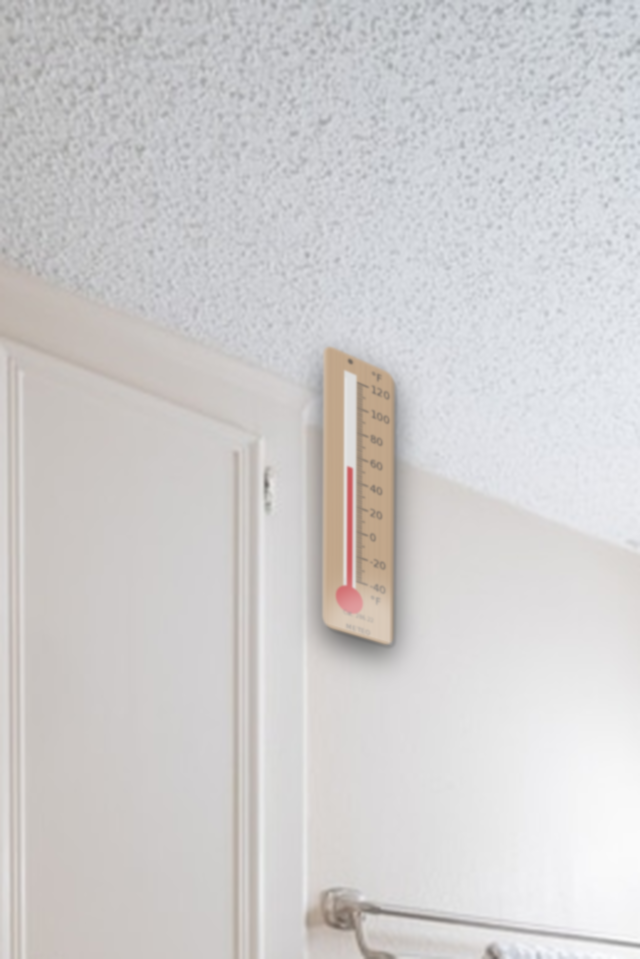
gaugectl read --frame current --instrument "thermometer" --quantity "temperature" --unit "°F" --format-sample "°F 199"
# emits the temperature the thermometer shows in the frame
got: °F 50
